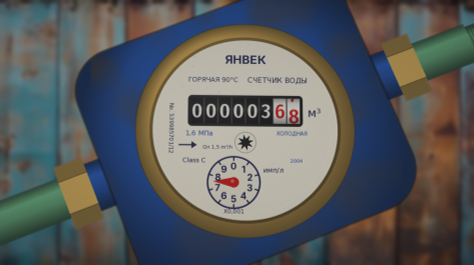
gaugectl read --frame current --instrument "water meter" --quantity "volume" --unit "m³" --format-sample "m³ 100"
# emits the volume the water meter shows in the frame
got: m³ 3.677
